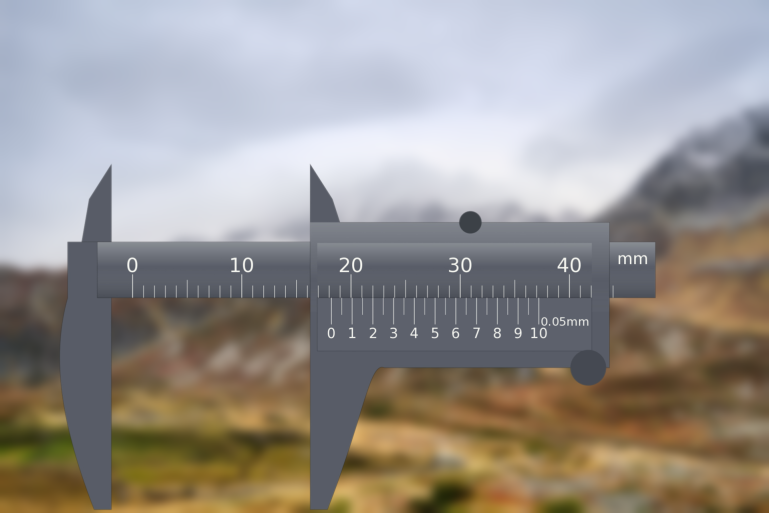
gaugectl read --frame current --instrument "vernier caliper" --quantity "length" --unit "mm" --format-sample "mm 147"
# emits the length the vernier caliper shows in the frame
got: mm 18.2
